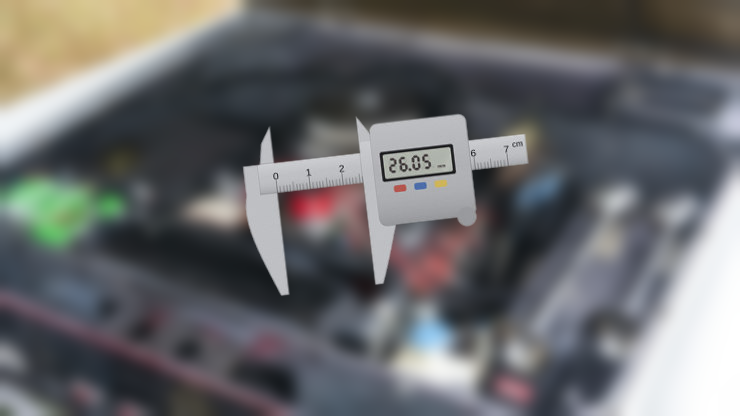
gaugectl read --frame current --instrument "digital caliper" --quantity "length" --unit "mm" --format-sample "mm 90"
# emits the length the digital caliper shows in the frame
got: mm 26.05
